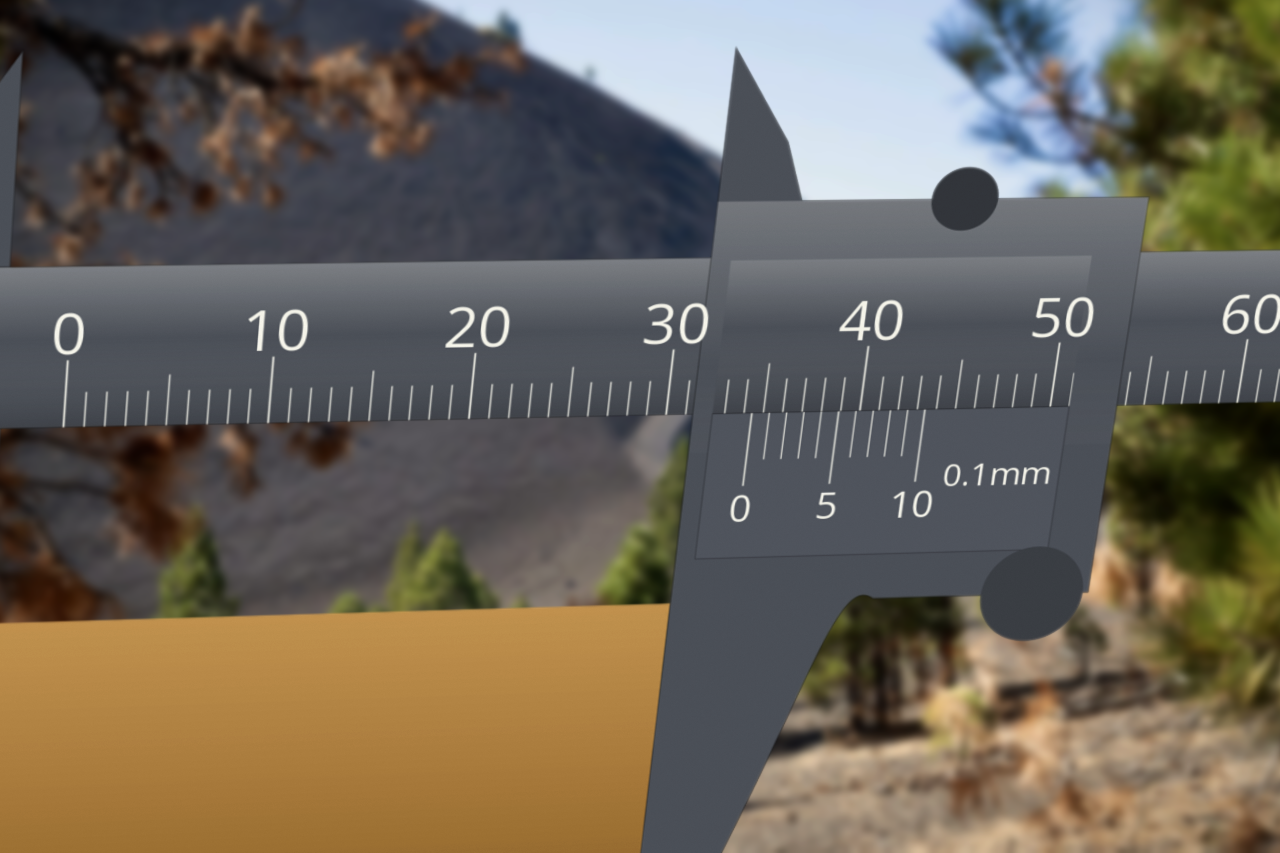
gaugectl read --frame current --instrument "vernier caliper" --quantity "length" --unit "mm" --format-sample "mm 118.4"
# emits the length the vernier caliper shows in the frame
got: mm 34.4
